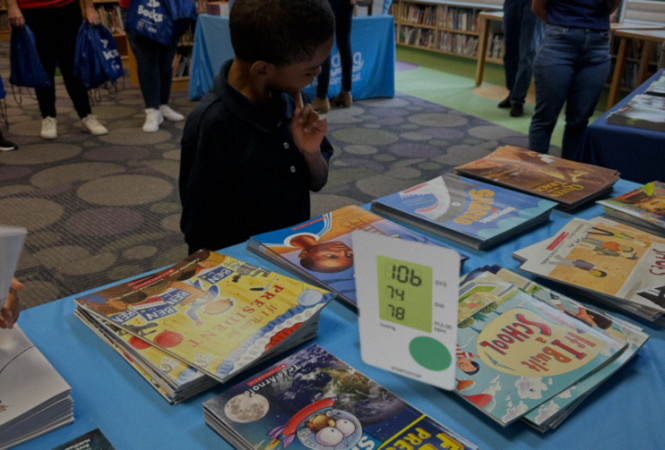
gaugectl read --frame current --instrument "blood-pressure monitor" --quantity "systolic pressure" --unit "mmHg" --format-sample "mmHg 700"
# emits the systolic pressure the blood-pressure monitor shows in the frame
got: mmHg 106
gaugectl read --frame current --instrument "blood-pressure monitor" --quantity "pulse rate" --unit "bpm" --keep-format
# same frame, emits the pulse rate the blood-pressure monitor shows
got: bpm 78
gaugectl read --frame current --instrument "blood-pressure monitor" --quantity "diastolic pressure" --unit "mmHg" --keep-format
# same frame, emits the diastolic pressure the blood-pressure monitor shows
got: mmHg 74
